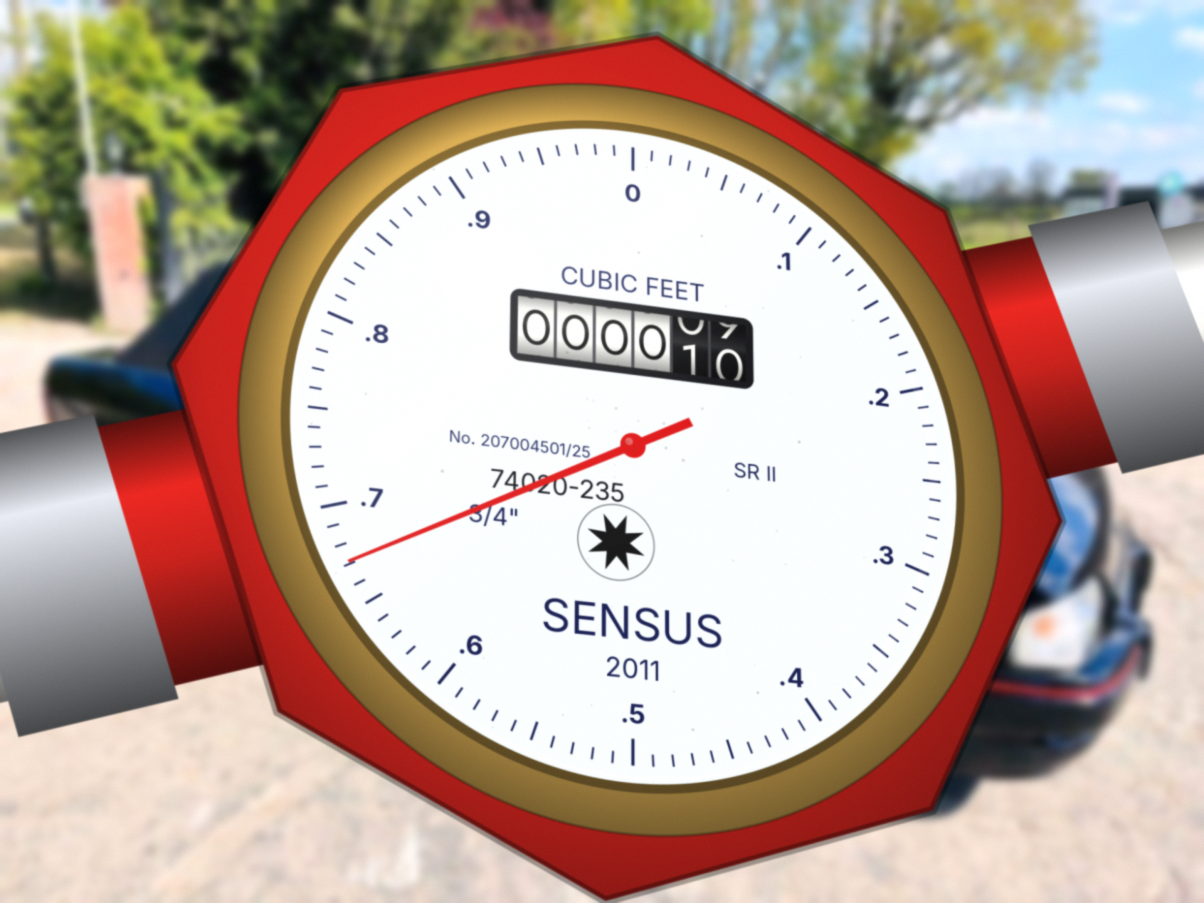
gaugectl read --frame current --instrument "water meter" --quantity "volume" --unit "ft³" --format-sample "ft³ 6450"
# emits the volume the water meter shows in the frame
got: ft³ 9.67
